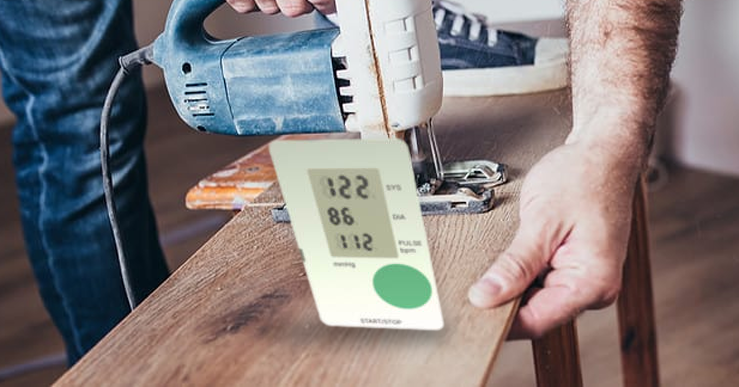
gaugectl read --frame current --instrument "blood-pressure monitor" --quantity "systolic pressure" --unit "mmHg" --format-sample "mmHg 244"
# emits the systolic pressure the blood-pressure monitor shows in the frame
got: mmHg 122
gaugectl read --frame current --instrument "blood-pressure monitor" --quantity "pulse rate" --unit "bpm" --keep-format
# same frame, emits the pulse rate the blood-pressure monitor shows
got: bpm 112
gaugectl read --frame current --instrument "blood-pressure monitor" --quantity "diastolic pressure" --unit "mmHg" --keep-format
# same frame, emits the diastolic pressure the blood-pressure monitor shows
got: mmHg 86
